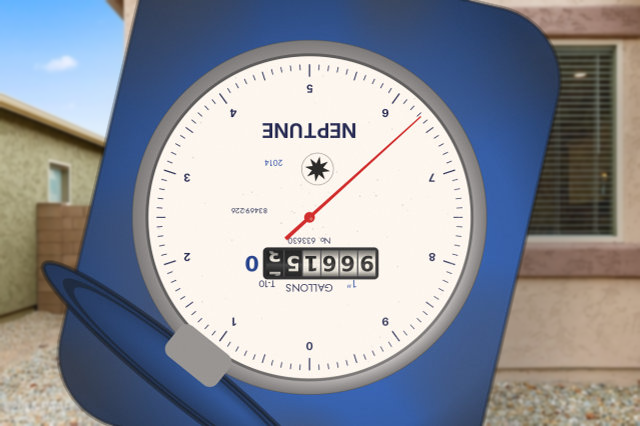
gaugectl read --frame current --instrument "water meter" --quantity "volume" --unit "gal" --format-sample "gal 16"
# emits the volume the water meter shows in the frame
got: gal 9661526.3
